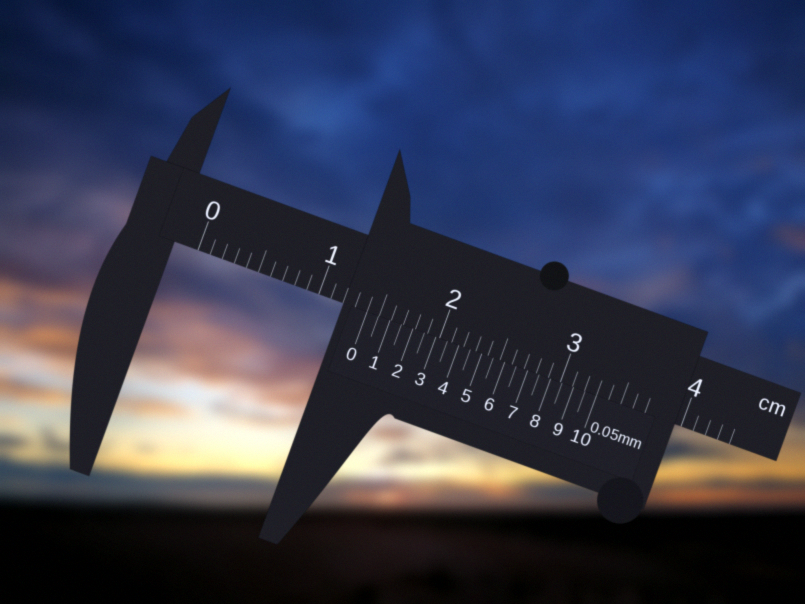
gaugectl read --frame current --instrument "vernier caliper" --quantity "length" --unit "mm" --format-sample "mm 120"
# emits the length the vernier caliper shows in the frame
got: mm 14.0
